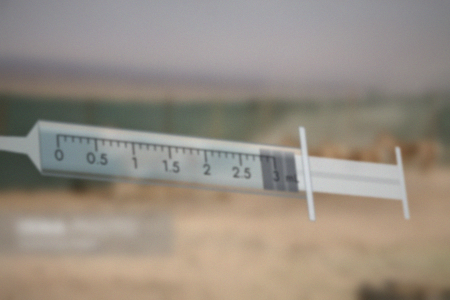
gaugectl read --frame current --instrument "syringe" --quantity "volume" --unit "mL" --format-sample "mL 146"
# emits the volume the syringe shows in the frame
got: mL 2.8
